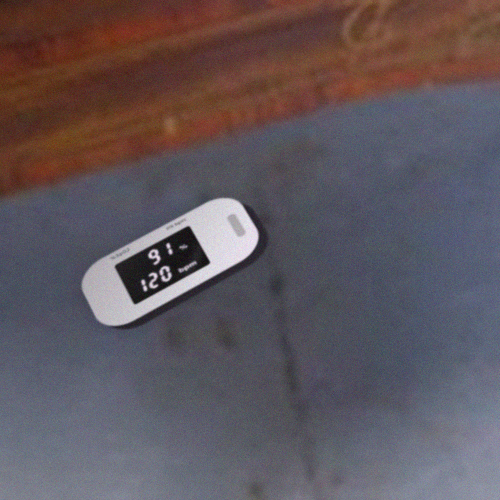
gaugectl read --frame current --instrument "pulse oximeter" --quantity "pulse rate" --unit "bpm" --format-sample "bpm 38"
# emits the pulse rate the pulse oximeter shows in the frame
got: bpm 120
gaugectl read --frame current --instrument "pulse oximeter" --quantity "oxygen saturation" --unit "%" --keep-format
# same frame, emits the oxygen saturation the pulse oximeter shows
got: % 91
